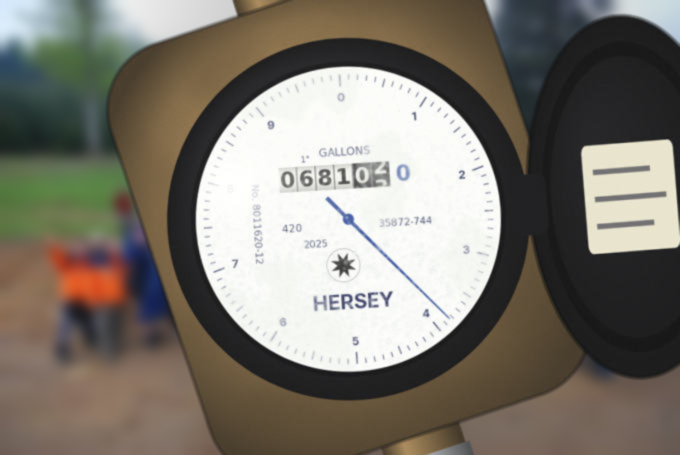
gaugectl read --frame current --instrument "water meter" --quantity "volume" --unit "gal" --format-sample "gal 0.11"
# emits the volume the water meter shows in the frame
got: gal 681023.8
